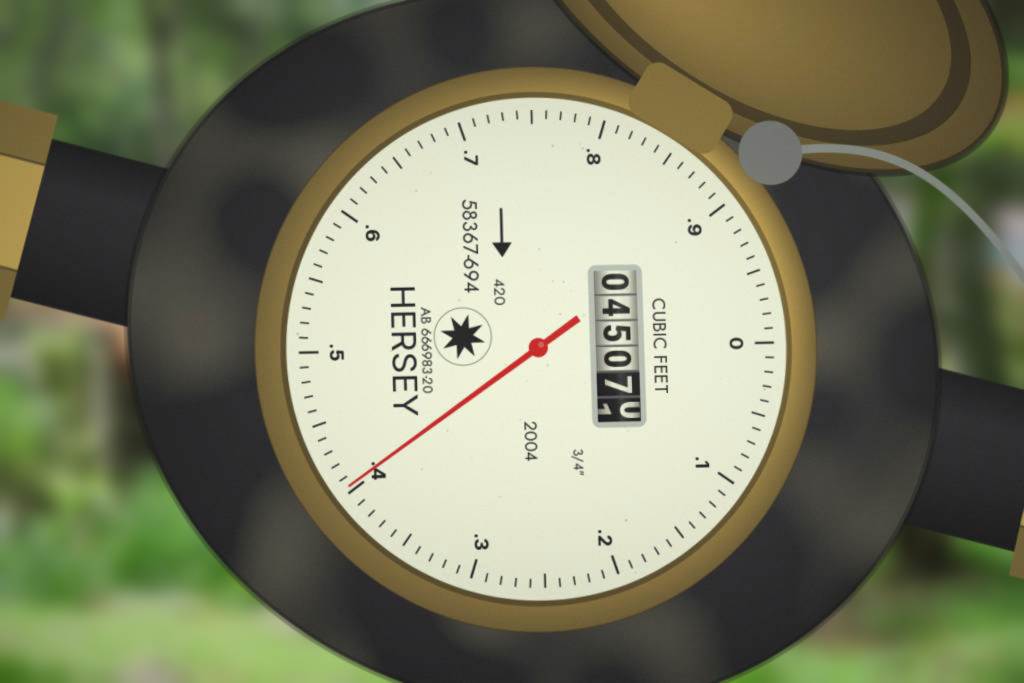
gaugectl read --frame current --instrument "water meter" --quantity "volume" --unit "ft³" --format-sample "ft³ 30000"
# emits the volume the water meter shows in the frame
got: ft³ 45070.40
